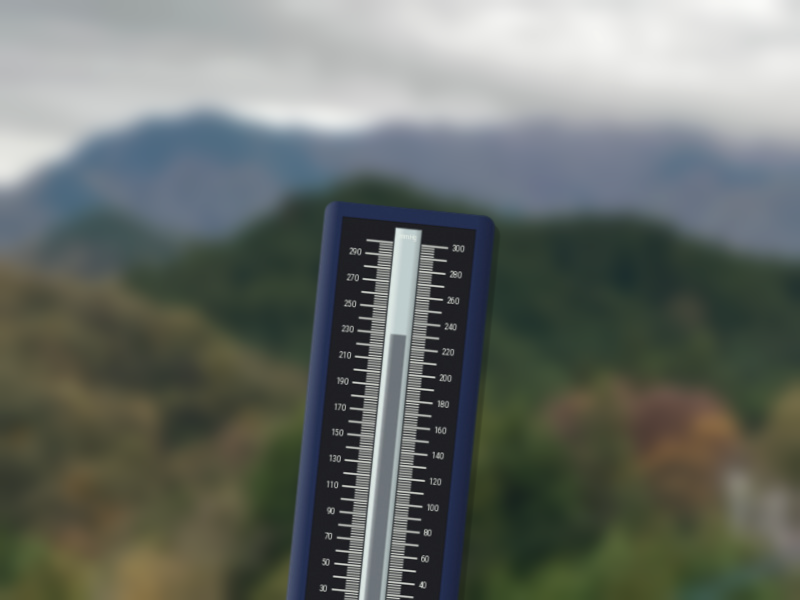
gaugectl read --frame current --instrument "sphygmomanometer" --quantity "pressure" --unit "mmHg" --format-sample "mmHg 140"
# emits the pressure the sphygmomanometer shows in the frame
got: mmHg 230
